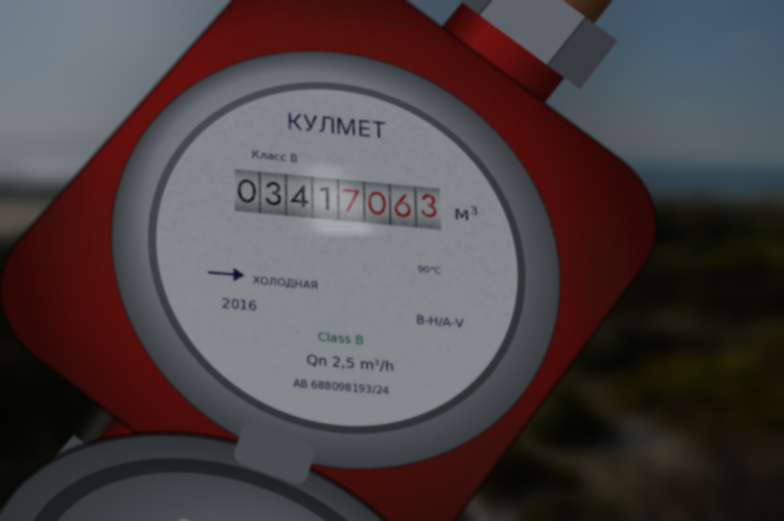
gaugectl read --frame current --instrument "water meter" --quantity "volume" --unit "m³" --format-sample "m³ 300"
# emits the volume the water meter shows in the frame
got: m³ 341.7063
